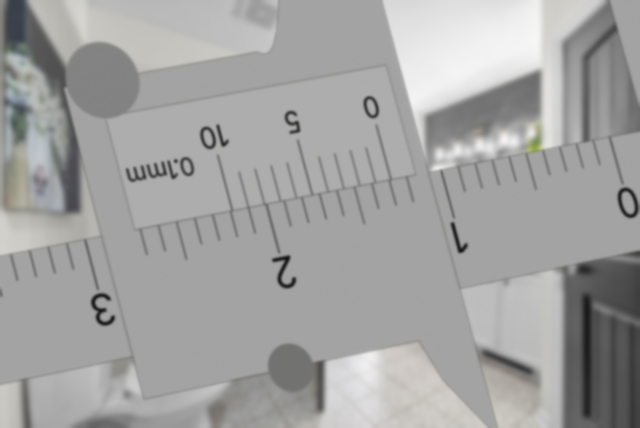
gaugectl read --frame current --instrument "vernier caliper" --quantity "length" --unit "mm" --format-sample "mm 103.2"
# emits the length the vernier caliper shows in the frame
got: mm 12.9
